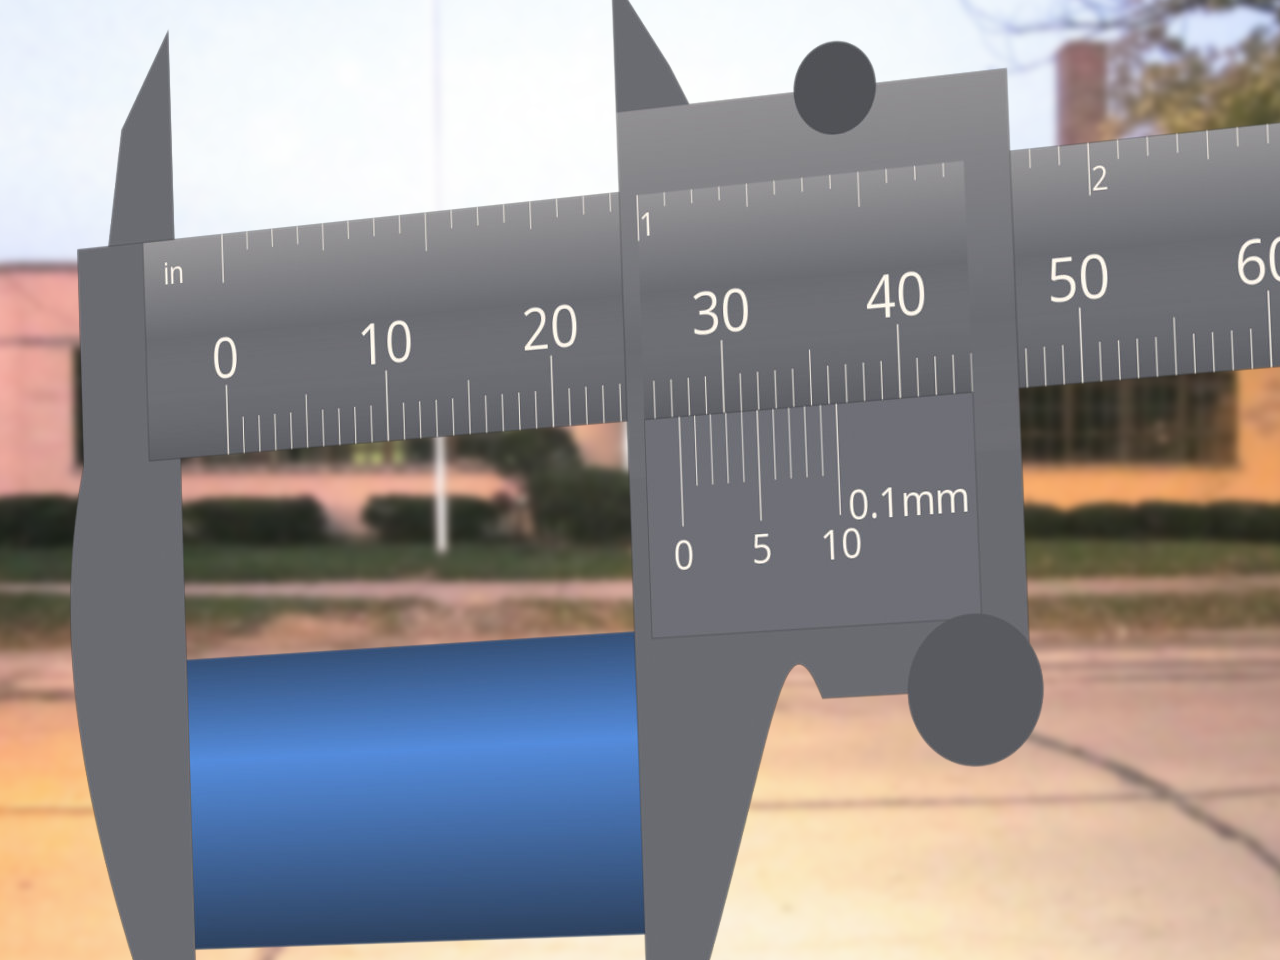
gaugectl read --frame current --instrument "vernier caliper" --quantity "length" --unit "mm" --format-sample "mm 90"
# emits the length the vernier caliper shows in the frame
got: mm 27.4
